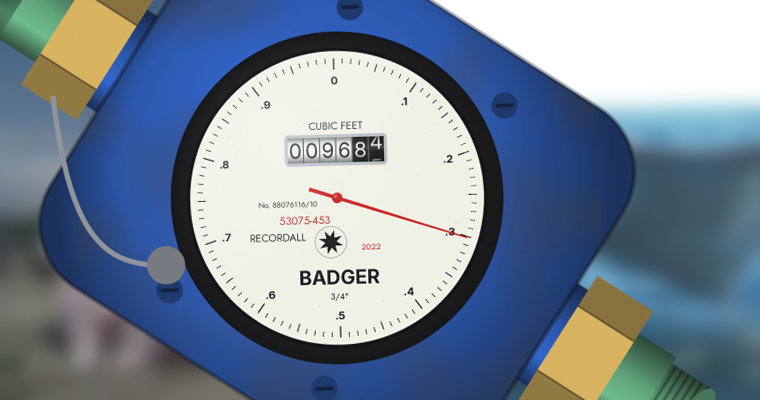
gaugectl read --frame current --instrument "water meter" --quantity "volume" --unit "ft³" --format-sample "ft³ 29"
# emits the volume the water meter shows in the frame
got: ft³ 9684.30
